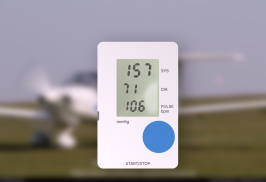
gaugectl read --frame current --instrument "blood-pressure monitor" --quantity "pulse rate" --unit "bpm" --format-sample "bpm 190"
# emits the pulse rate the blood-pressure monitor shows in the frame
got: bpm 106
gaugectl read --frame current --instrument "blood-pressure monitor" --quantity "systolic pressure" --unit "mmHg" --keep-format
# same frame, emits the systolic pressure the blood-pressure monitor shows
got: mmHg 157
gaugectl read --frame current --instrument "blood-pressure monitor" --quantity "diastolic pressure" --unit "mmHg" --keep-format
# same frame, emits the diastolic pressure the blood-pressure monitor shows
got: mmHg 71
